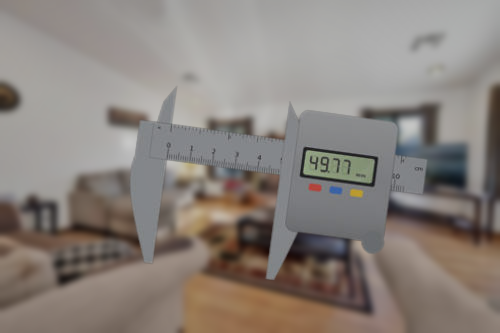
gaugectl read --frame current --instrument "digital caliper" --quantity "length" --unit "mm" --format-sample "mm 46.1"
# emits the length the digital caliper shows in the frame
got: mm 49.77
